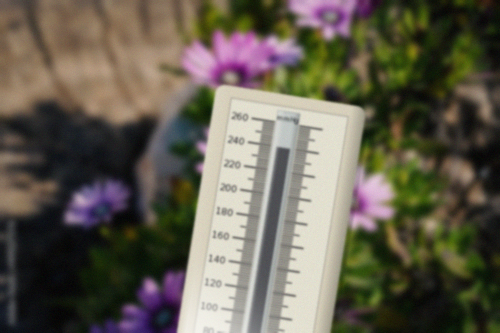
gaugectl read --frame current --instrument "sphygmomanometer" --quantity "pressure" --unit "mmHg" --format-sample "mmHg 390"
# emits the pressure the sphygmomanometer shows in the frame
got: mmHg 240
